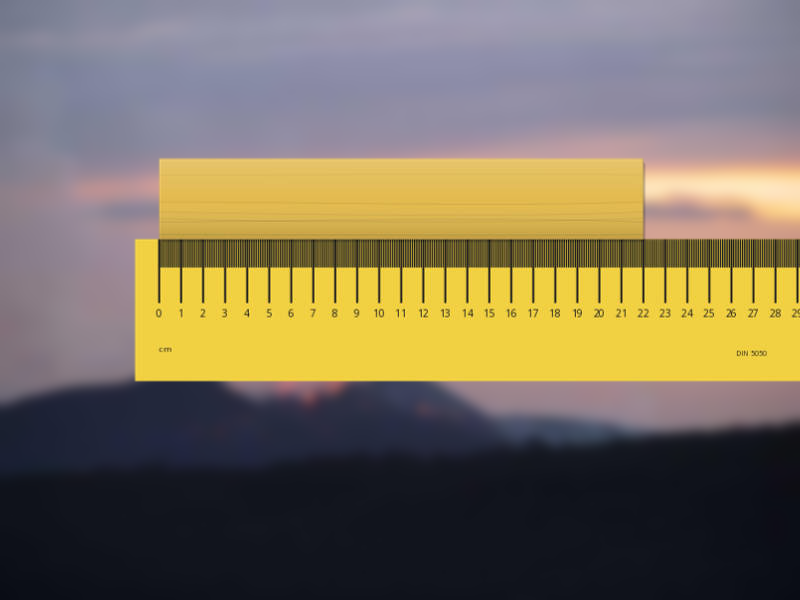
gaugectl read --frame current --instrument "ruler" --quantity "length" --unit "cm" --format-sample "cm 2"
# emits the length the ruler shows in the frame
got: cm 22
